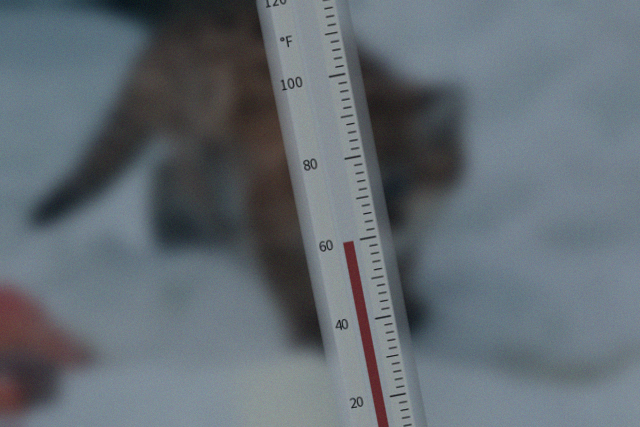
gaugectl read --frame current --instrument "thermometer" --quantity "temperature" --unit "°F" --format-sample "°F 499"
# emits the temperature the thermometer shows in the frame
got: °F 60
